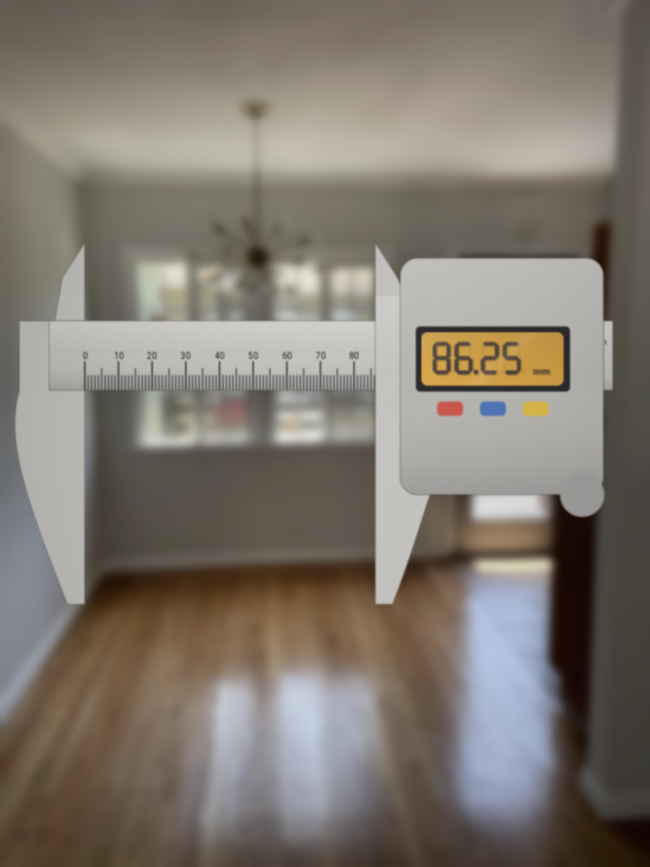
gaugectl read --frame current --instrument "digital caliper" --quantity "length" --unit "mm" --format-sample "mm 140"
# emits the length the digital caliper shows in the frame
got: mm 86.25
